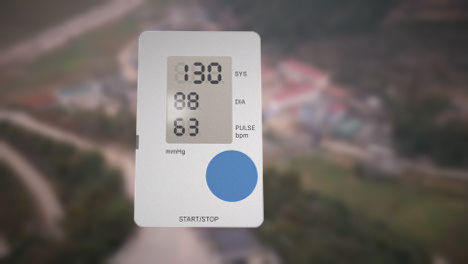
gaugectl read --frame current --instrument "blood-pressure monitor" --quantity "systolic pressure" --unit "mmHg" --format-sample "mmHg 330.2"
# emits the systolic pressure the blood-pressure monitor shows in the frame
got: mmHg 130
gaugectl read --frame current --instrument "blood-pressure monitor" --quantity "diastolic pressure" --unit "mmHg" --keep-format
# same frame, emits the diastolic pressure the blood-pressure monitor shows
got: mmHg 88
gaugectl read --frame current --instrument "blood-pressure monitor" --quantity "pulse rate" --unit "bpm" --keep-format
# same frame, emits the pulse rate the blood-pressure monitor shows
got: bpm 63
